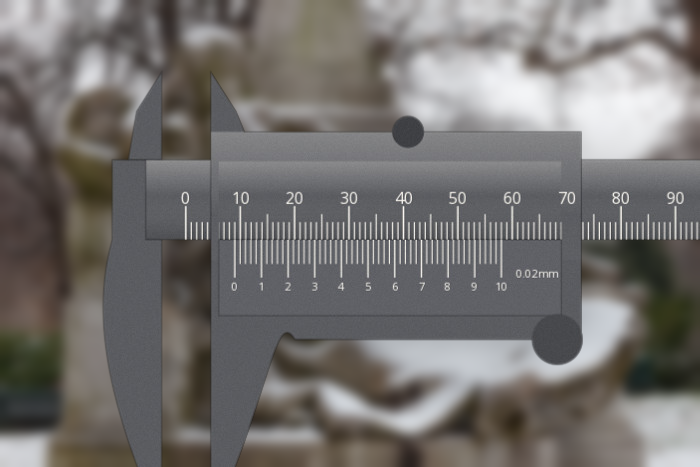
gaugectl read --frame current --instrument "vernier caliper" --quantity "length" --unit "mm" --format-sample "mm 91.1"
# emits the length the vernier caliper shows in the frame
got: mm 9.0
